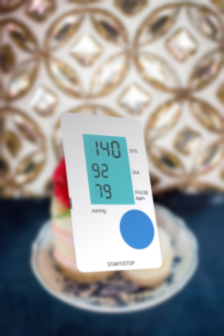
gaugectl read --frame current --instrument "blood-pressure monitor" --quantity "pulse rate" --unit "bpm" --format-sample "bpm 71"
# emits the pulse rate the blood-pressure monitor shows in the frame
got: bpm 79
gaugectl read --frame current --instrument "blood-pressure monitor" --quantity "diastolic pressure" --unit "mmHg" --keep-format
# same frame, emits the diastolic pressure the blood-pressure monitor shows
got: mmHg 92
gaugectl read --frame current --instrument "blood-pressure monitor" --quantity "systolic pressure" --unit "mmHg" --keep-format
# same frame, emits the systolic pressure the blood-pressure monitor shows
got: mmHg 140
